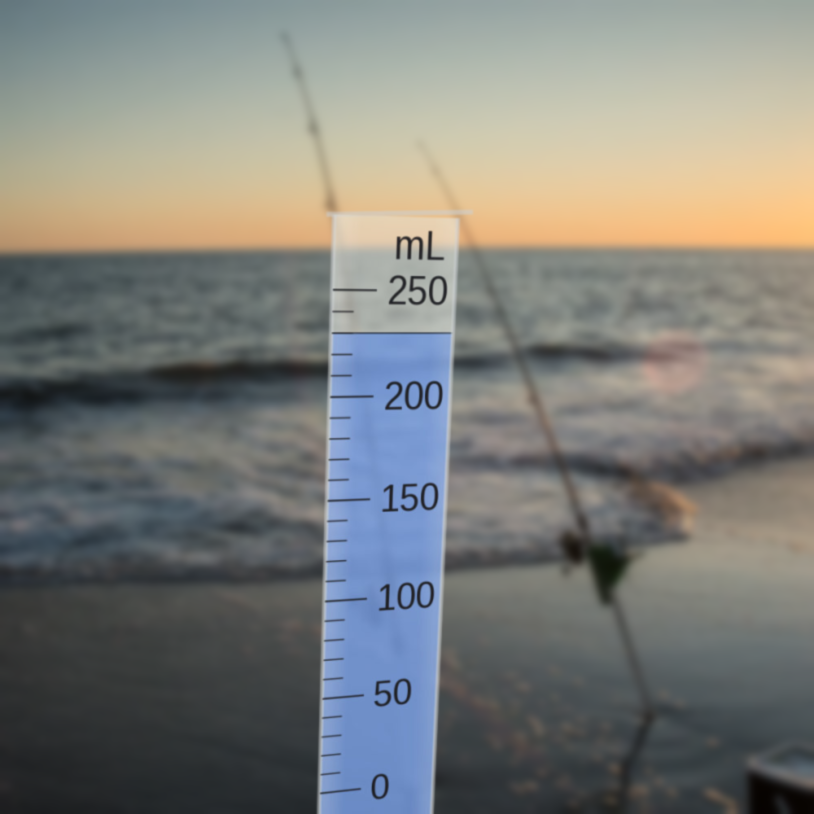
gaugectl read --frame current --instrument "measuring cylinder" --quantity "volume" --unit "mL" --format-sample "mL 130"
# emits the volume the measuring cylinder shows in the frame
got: mL 230
